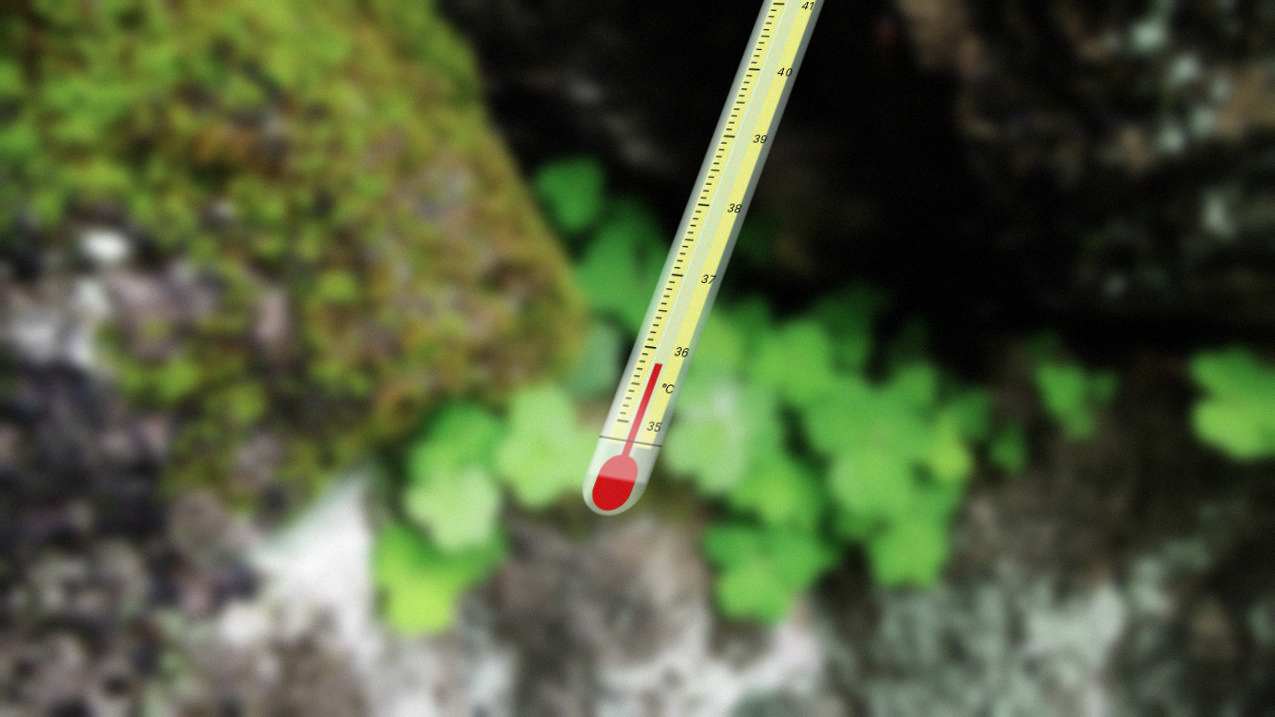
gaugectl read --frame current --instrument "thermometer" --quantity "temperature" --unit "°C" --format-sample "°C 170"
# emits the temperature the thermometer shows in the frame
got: °C 35.8
